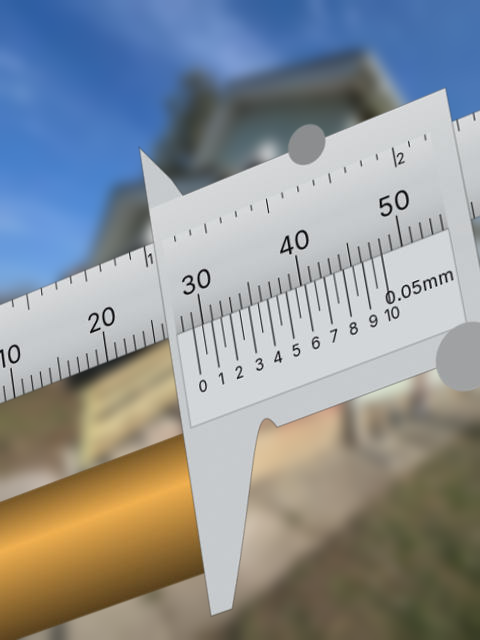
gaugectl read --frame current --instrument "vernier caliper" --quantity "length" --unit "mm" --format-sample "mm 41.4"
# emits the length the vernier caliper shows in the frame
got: mm 29.0
